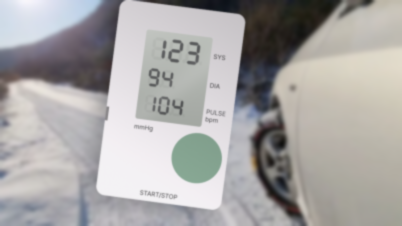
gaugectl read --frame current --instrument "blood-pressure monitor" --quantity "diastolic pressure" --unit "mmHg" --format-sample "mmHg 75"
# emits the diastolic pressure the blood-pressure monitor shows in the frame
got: mmHg 94
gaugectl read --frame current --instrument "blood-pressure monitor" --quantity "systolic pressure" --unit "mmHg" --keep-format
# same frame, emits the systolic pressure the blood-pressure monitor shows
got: mmHg 123
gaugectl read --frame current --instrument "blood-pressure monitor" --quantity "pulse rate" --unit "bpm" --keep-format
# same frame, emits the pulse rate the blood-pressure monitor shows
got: bpm 104
